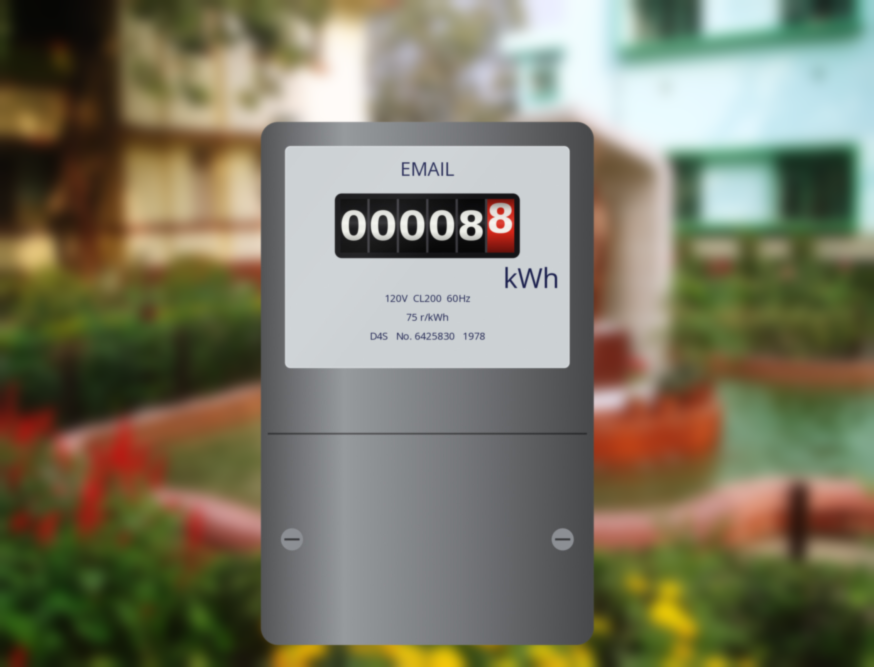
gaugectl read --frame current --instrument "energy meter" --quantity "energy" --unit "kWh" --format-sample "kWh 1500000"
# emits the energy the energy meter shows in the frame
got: kWh 8.8
